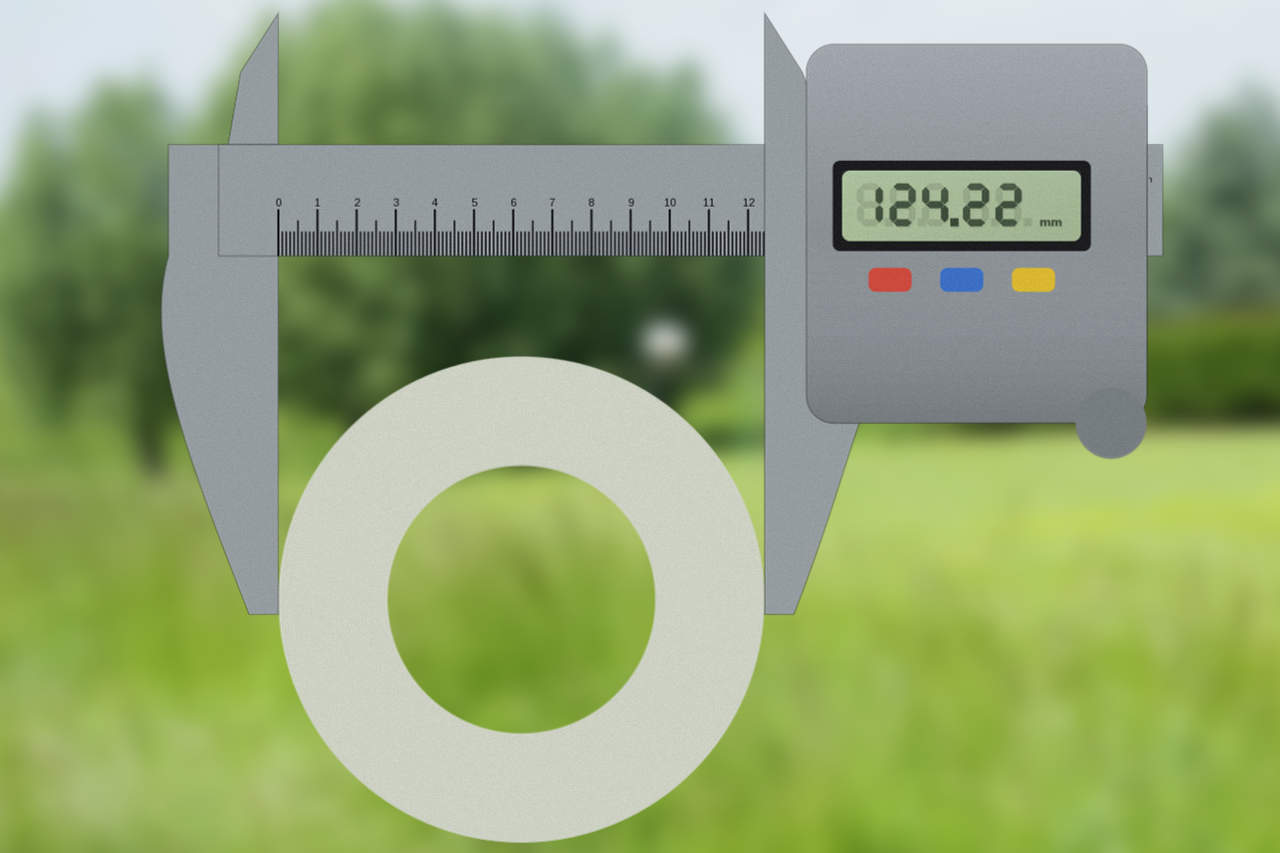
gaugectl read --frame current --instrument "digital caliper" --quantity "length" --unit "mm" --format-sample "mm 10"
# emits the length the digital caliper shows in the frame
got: mm 124.22
